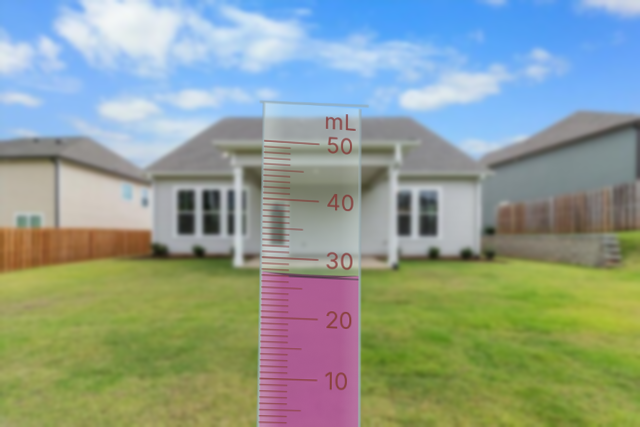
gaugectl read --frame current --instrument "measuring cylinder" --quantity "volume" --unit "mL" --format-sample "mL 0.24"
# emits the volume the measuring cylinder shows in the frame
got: mL 27
